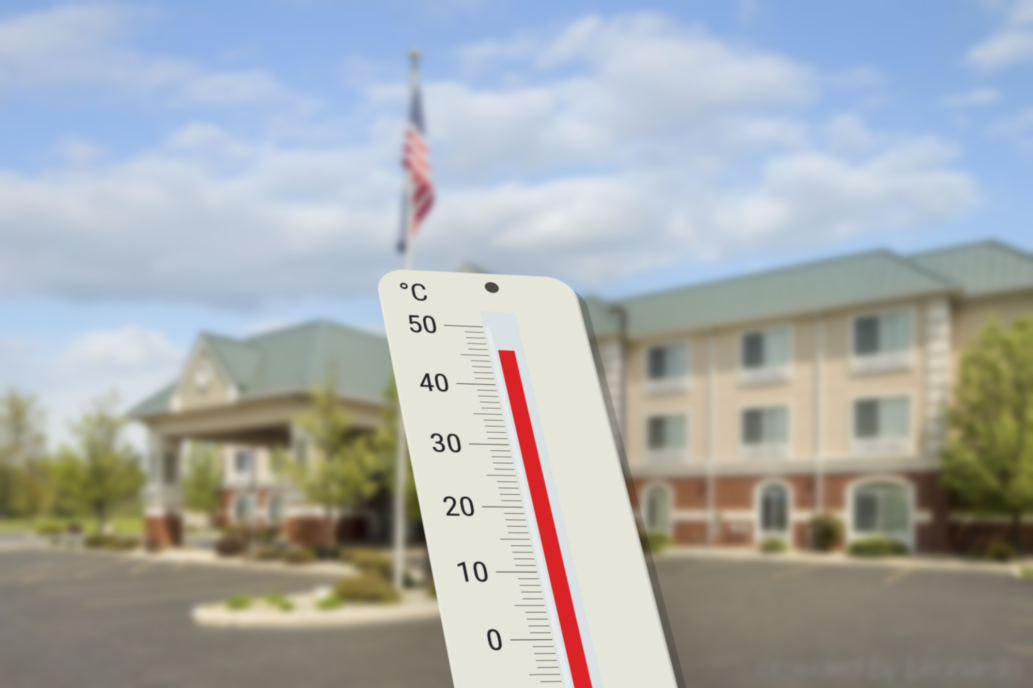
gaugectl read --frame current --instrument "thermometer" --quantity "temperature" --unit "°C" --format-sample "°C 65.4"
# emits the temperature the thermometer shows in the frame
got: °C 46
